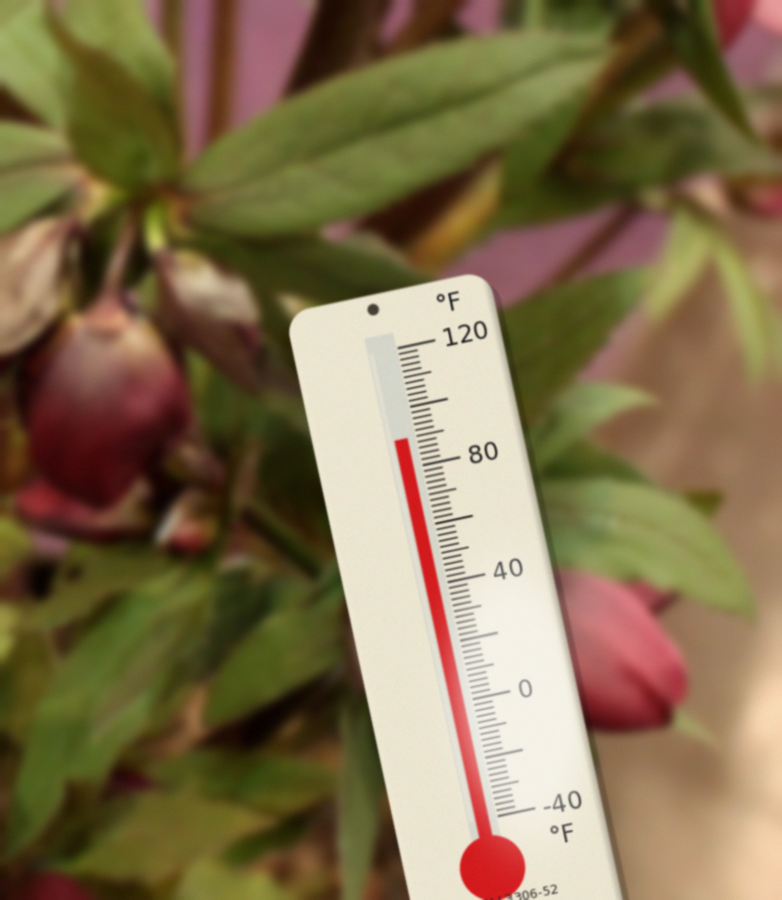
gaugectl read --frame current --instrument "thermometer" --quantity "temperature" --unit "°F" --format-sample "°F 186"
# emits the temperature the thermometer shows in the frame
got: °F 90
